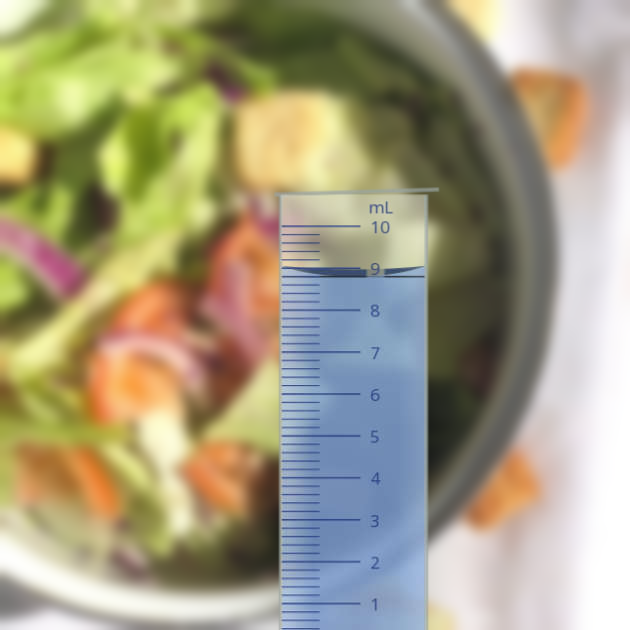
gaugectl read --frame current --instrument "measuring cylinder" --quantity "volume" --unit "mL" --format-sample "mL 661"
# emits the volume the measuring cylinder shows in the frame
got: mL 8.8
